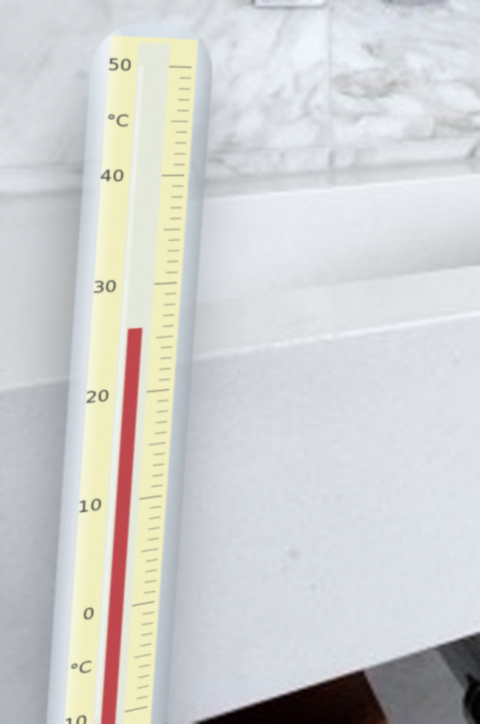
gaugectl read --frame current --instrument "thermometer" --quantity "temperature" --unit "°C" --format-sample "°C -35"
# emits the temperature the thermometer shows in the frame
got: °C 26
